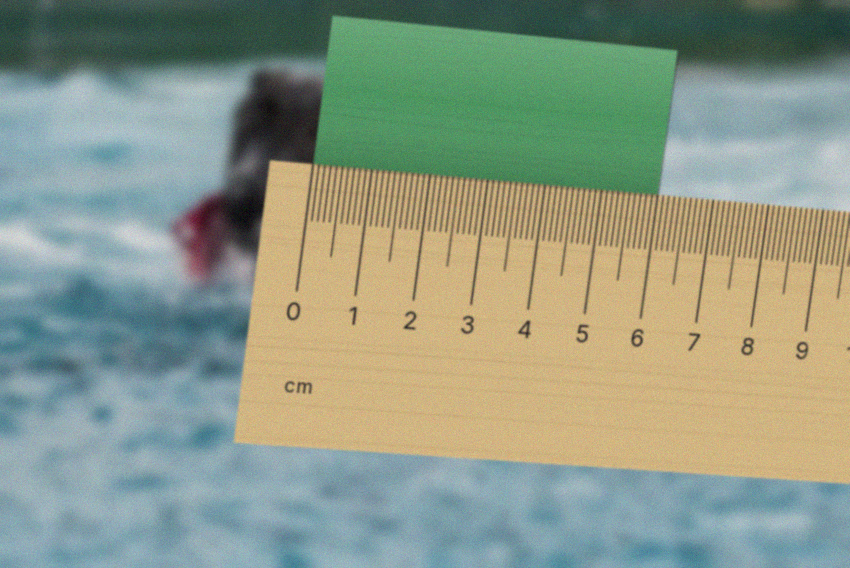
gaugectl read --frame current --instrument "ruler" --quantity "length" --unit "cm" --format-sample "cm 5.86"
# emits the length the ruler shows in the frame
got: cm 6
